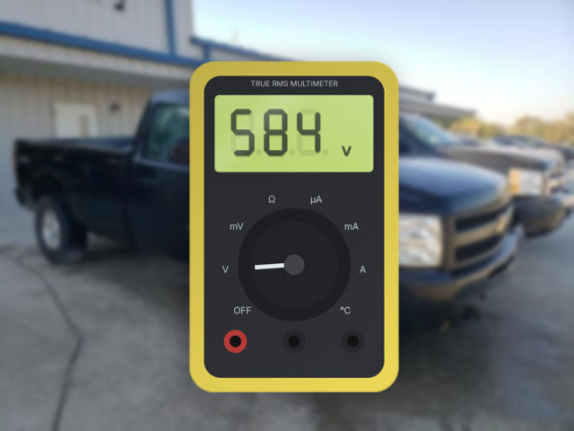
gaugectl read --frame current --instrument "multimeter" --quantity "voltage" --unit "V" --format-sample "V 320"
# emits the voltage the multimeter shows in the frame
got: V 584
